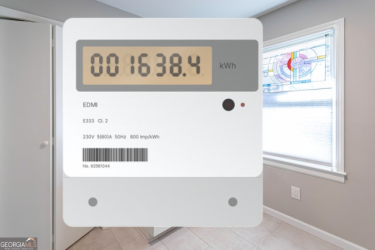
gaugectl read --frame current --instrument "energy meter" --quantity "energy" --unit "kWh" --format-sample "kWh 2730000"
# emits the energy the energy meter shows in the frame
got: kWh 1638.4
